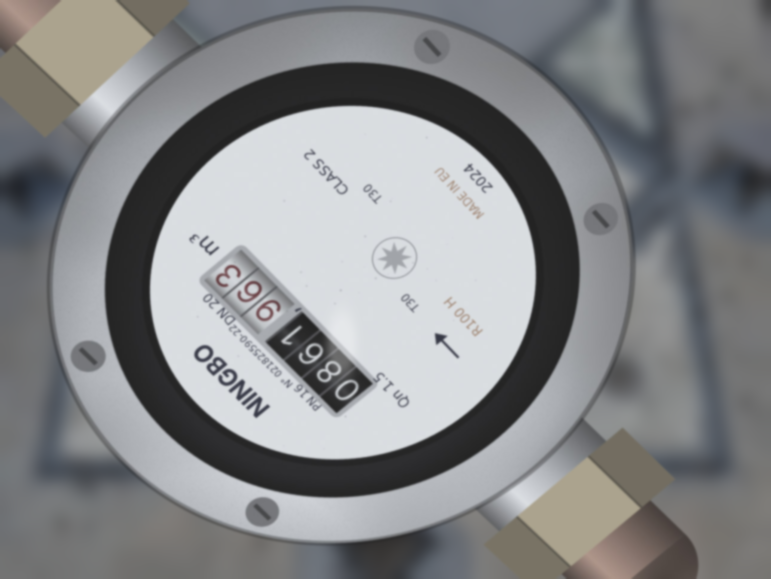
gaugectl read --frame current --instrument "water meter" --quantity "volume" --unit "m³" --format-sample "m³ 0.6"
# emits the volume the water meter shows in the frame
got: m³ 861.963
